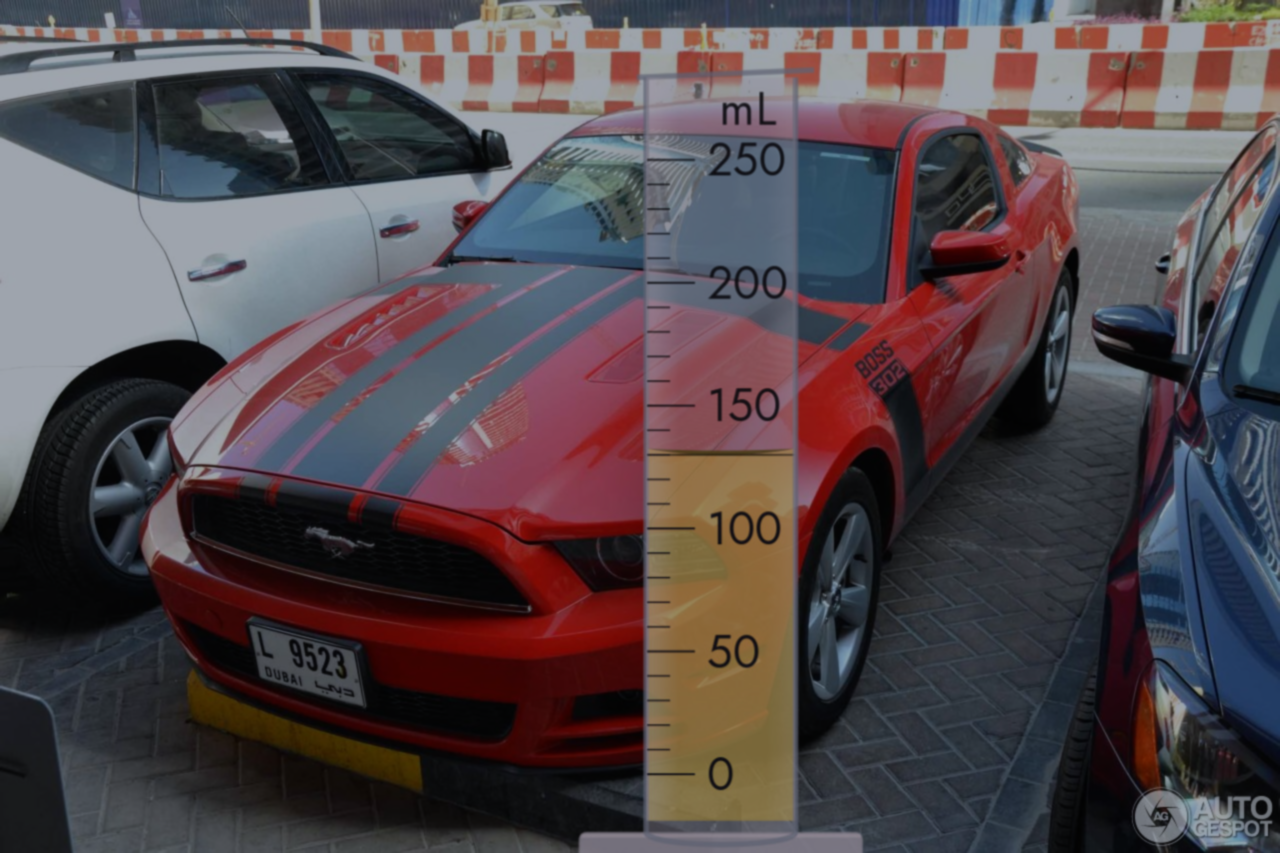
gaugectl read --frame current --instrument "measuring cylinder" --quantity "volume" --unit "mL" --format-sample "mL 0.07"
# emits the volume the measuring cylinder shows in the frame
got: mL 130
